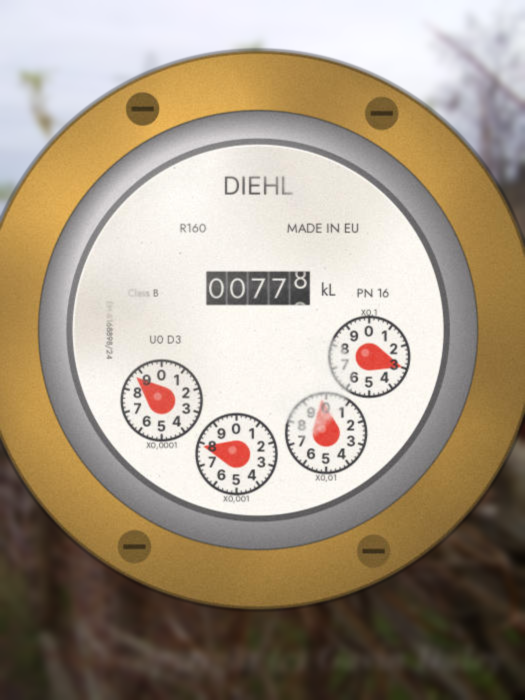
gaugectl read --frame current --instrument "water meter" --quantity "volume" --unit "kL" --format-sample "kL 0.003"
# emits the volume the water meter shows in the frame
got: kL 778.2978
